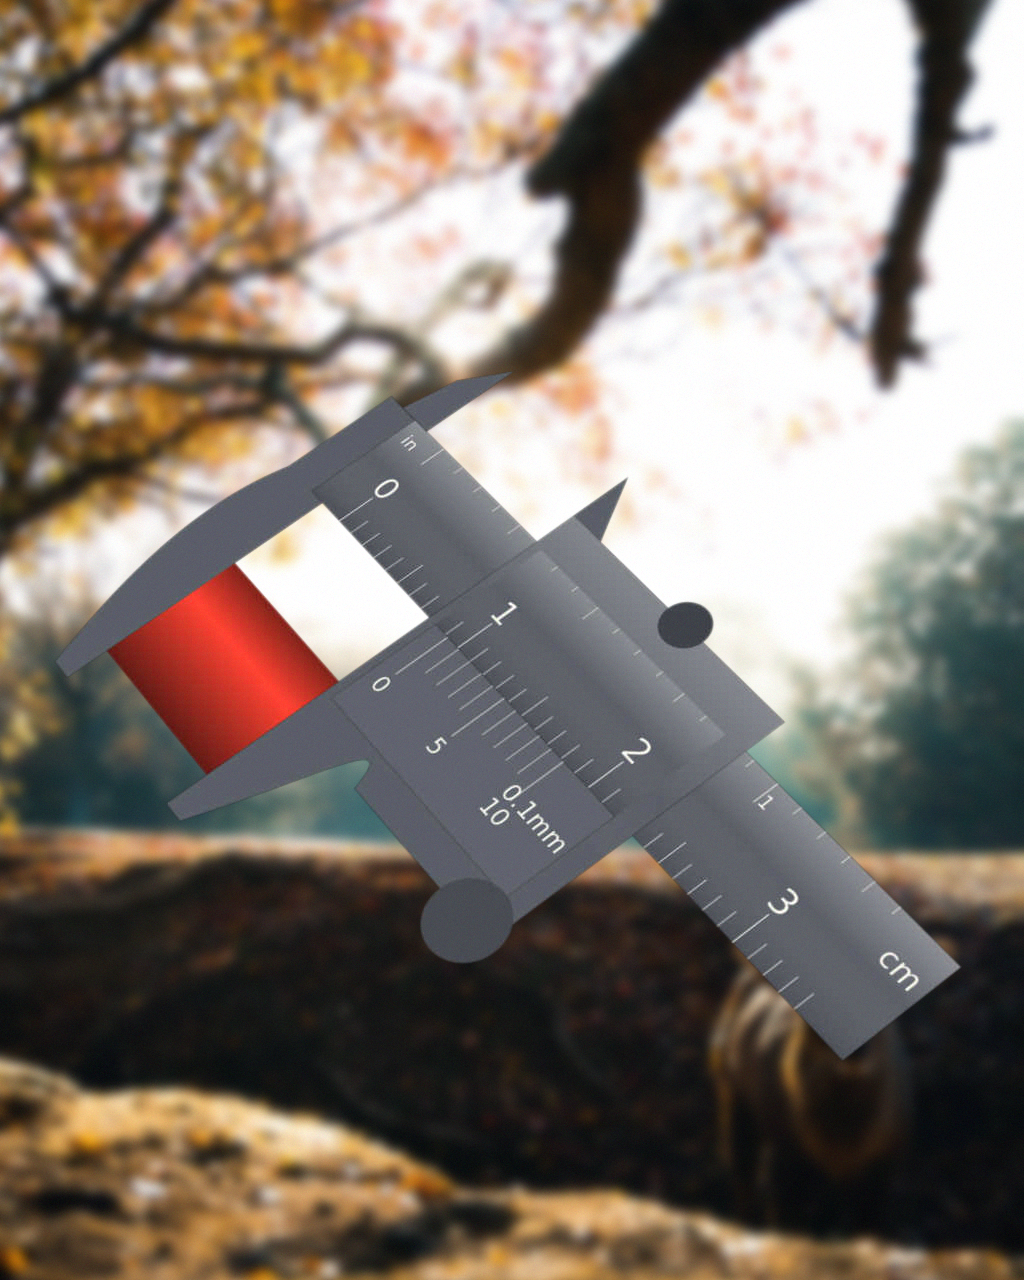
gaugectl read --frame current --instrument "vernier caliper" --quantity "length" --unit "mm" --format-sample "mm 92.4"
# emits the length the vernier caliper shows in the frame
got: mm 9.2
